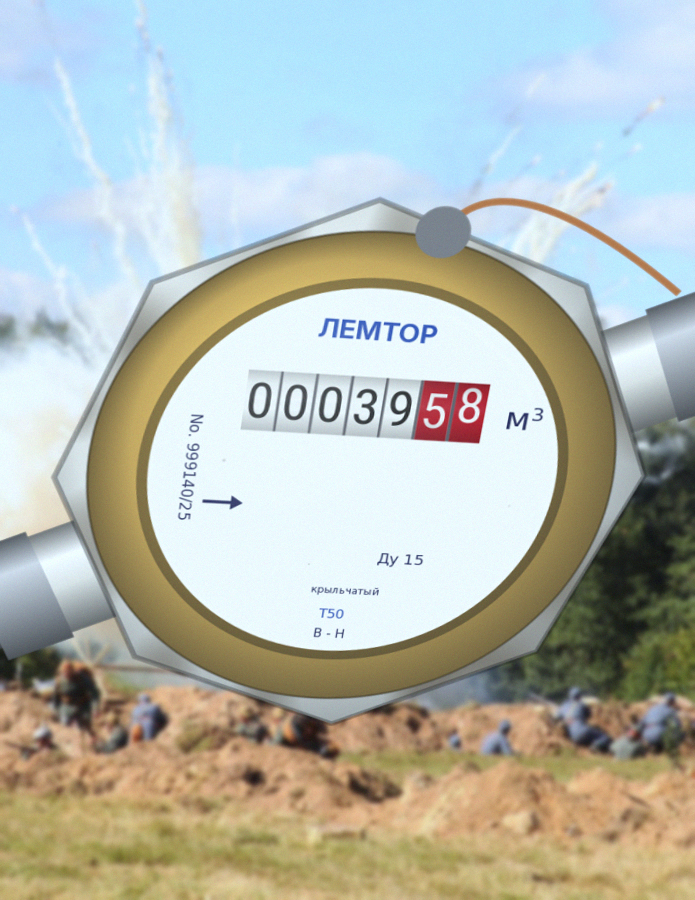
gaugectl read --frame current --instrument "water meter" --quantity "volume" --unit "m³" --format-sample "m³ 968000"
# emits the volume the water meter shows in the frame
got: m³ 39.58
